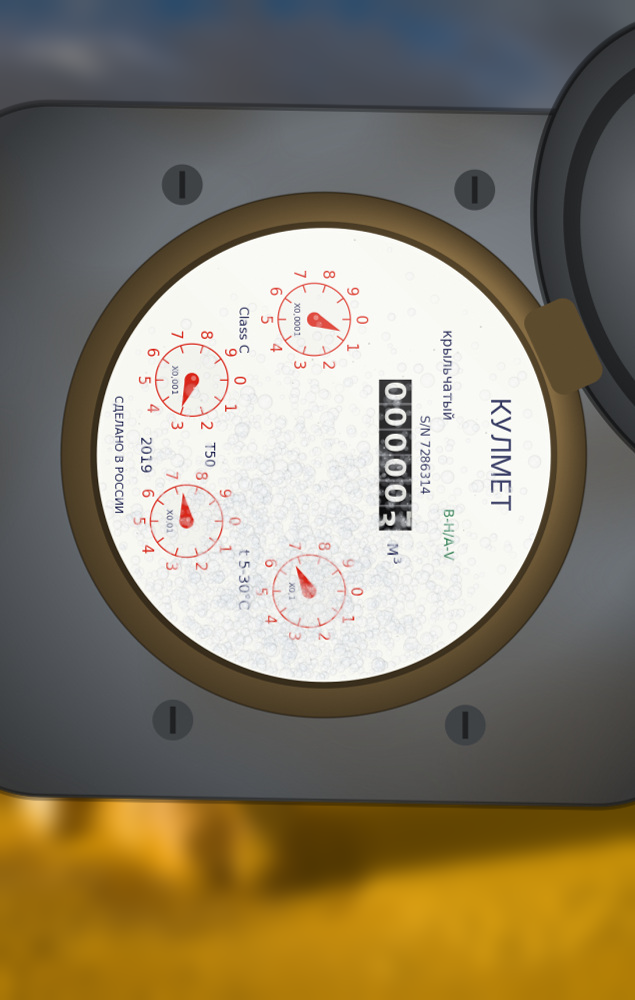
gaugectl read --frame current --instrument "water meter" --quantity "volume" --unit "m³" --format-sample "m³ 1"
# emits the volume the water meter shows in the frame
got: m³ 2.6730
